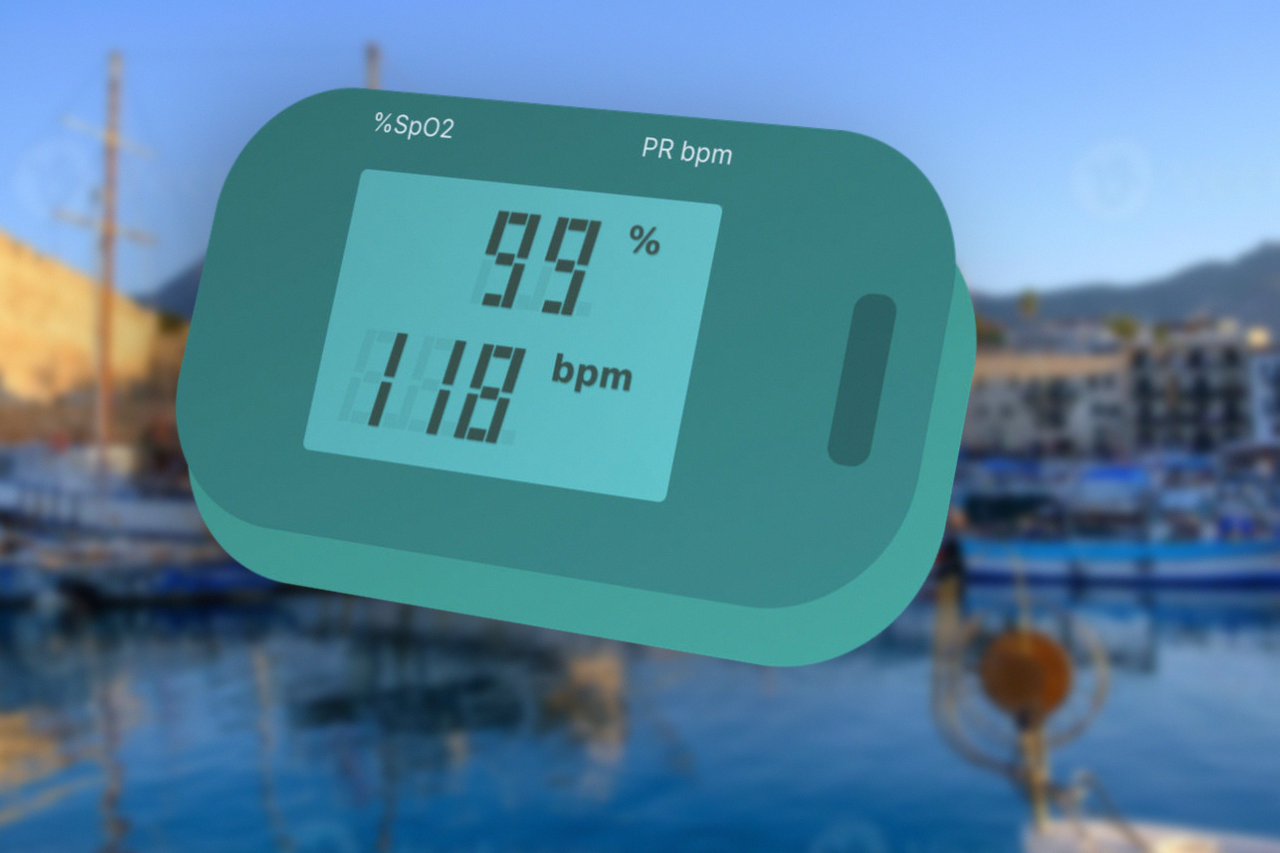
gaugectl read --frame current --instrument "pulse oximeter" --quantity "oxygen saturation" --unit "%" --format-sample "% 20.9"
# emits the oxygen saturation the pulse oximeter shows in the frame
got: % 99
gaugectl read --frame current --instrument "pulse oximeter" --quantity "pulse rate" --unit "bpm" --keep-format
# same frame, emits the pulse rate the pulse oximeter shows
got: bpm 118
